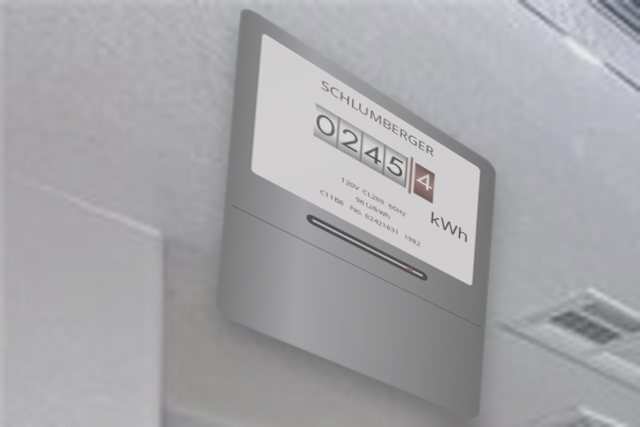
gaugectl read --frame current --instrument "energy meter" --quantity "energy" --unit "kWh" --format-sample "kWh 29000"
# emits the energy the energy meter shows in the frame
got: kWh 245.4
